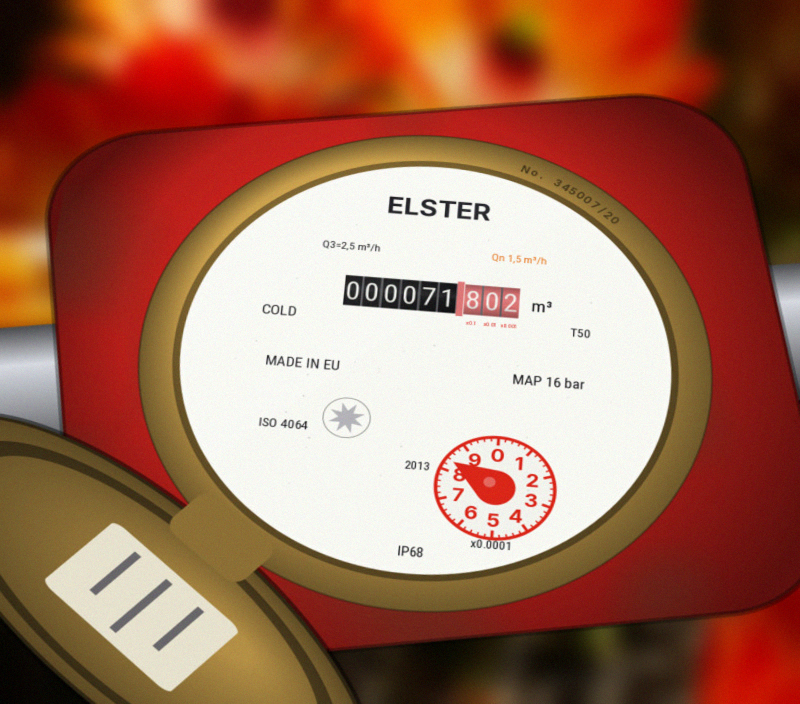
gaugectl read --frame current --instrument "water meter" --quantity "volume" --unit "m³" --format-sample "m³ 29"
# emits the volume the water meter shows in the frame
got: m³ 71.8028
